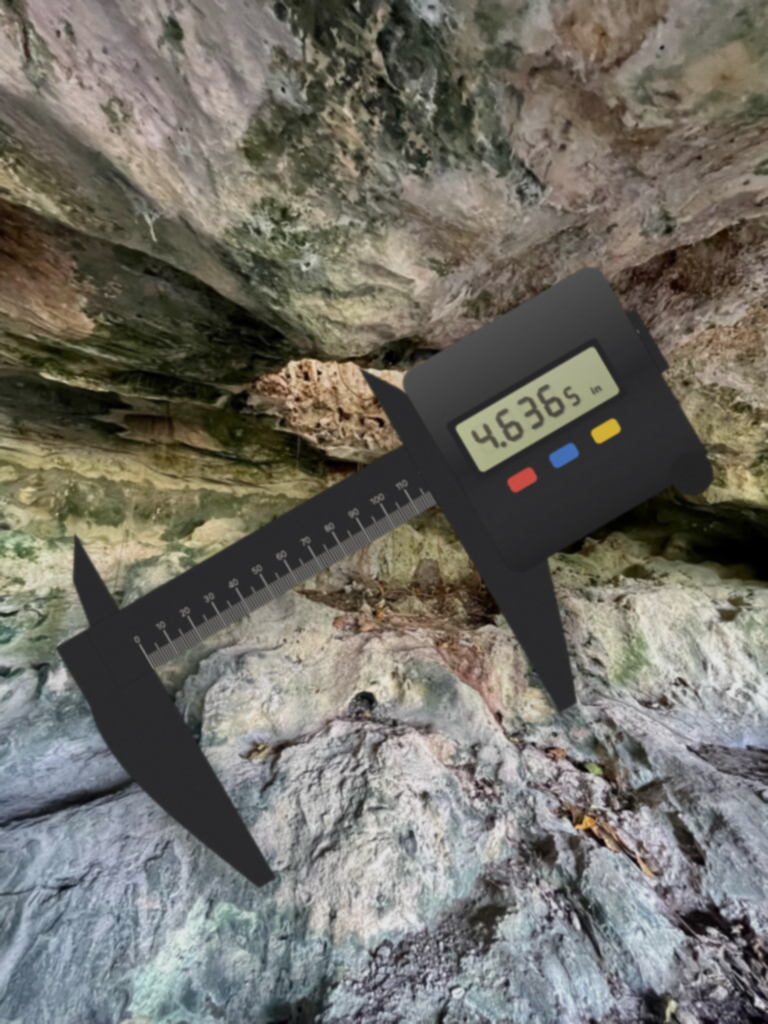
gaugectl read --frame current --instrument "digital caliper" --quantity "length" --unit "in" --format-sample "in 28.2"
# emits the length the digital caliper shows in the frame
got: in 4.6365
